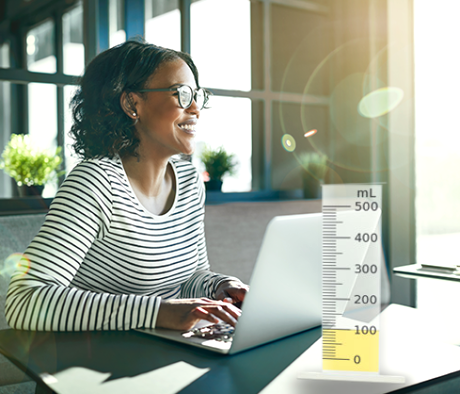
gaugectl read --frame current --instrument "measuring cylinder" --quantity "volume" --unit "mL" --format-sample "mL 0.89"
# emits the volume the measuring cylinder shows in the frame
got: mL 100
